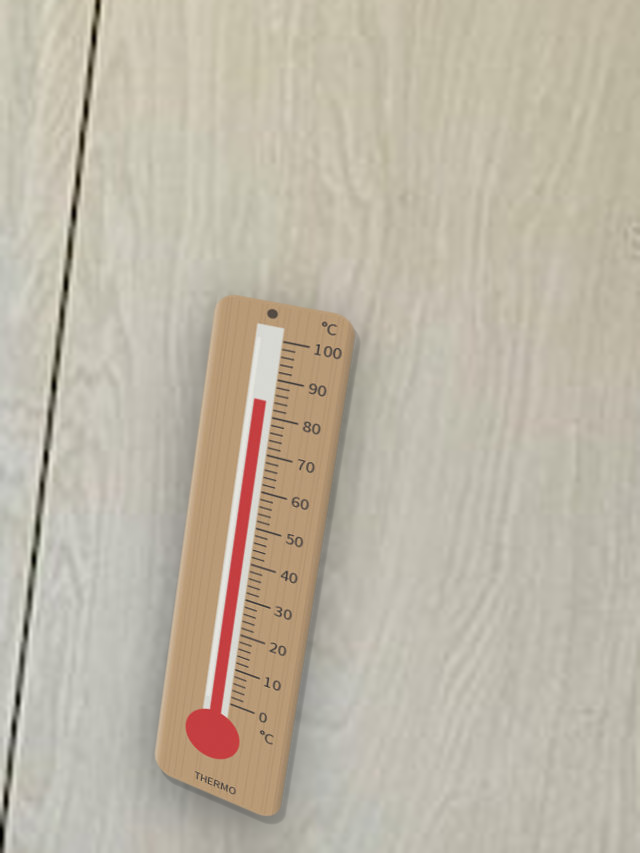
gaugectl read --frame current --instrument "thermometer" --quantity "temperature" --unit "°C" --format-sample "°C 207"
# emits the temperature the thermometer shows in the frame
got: °C 84
